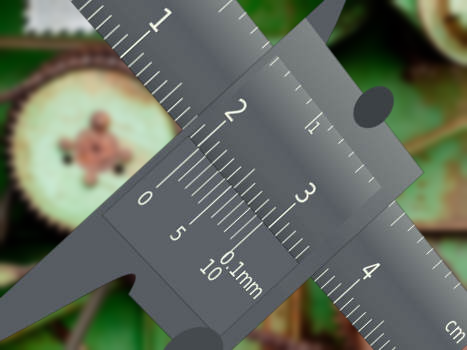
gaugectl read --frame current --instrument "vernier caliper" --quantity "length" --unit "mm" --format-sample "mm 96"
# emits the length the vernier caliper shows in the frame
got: mm 20.2
